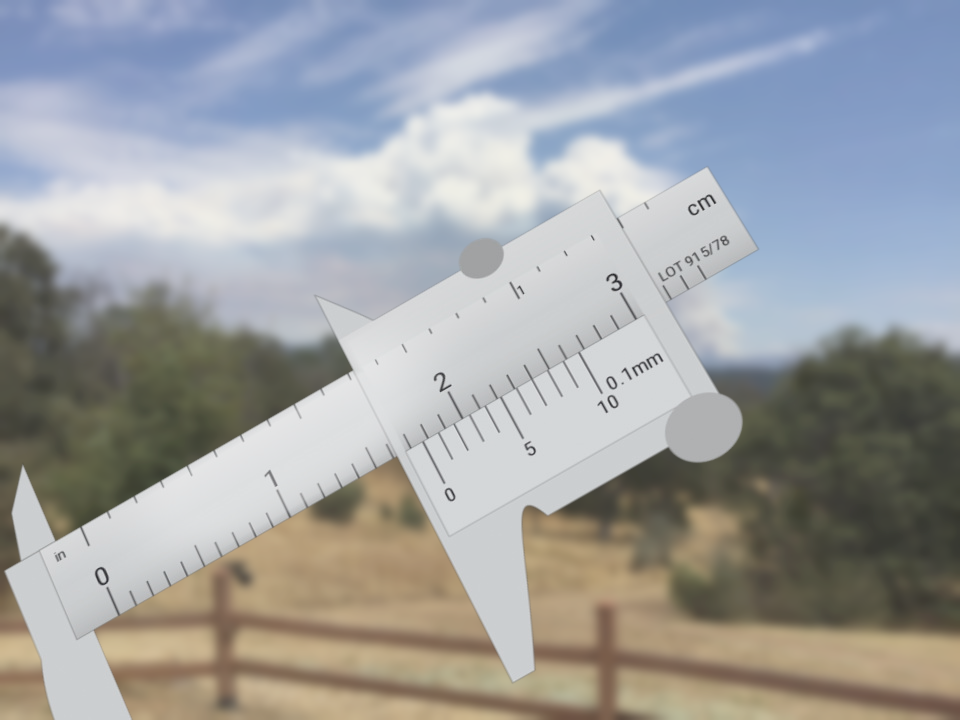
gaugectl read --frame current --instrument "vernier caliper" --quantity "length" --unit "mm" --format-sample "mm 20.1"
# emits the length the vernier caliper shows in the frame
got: mm 17.7
